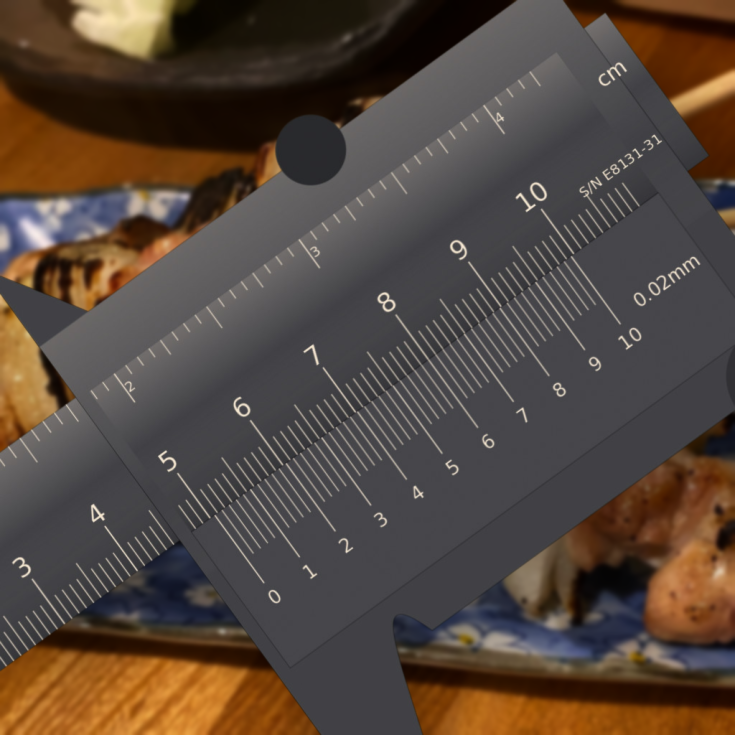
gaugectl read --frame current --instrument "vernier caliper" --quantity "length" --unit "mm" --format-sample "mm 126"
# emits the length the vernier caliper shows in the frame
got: mm 50.6
